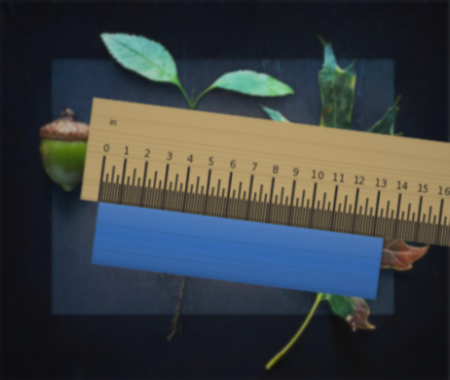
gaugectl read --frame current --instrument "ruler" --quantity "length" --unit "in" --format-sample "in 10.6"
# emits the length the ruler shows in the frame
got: in 13.5
